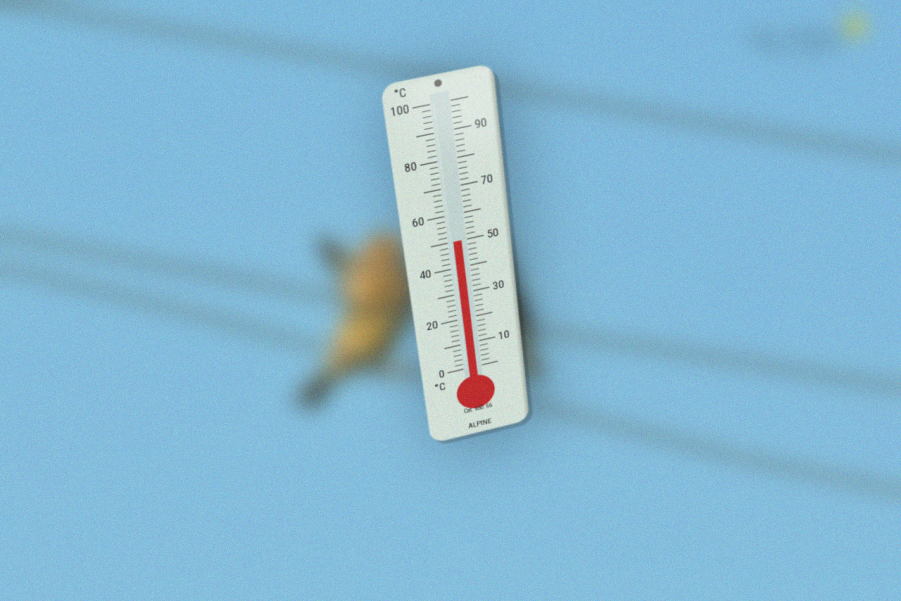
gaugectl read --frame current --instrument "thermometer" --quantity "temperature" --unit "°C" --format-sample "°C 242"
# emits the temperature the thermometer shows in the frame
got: °C 50
